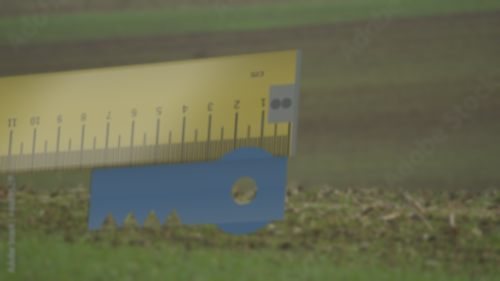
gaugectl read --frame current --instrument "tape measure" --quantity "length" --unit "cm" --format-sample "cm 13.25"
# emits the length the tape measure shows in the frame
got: cm 7.5
